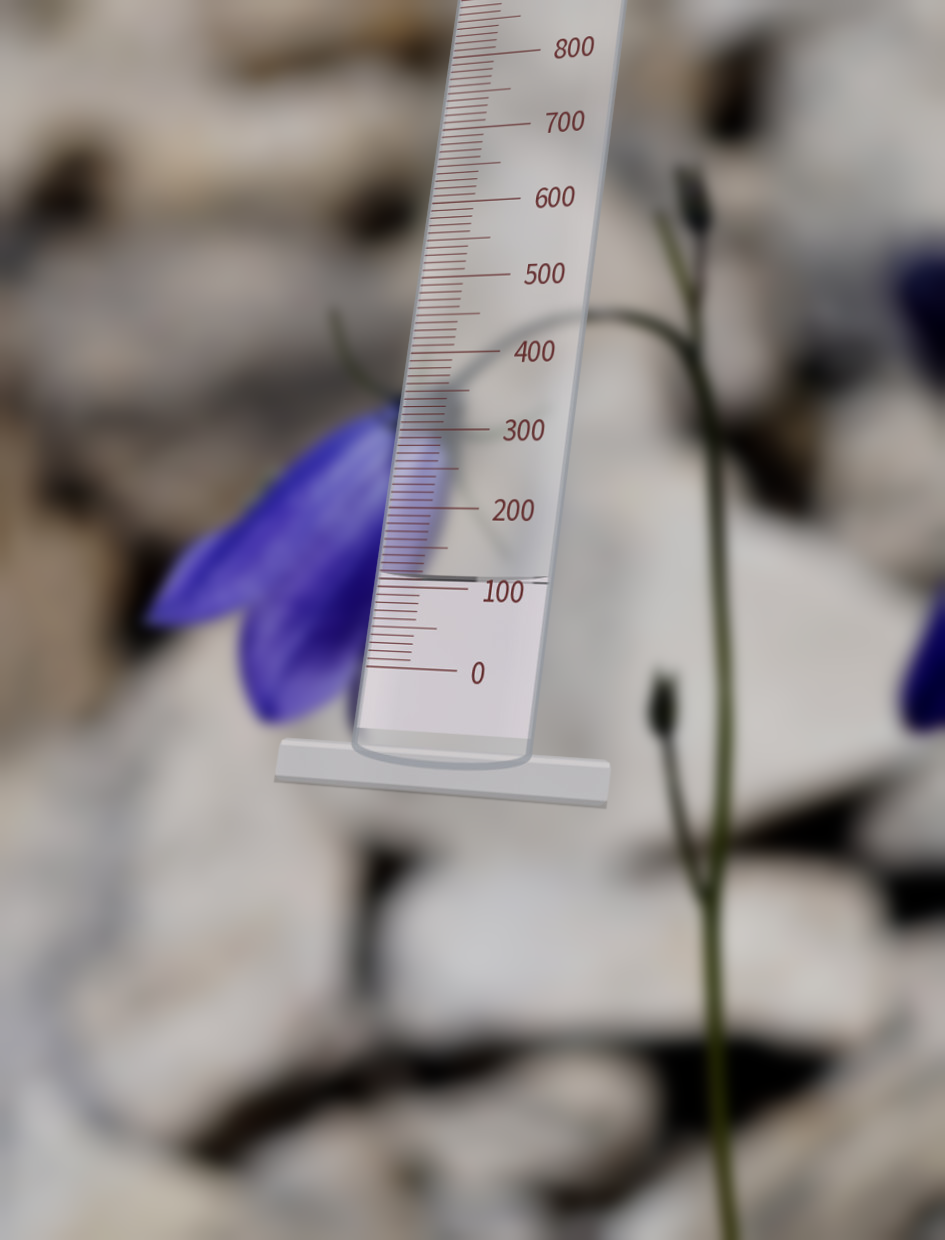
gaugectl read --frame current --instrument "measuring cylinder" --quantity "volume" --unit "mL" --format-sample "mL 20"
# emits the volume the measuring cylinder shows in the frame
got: mL 110
